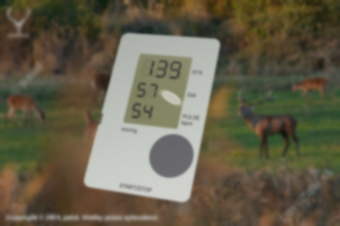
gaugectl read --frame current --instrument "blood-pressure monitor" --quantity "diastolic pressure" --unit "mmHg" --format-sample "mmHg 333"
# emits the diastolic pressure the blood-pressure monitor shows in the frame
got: mmHg 57
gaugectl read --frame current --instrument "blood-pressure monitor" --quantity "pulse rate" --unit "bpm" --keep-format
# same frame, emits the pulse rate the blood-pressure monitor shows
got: bpm 54
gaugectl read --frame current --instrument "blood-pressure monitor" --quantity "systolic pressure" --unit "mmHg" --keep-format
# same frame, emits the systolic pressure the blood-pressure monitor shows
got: mmHg 139
